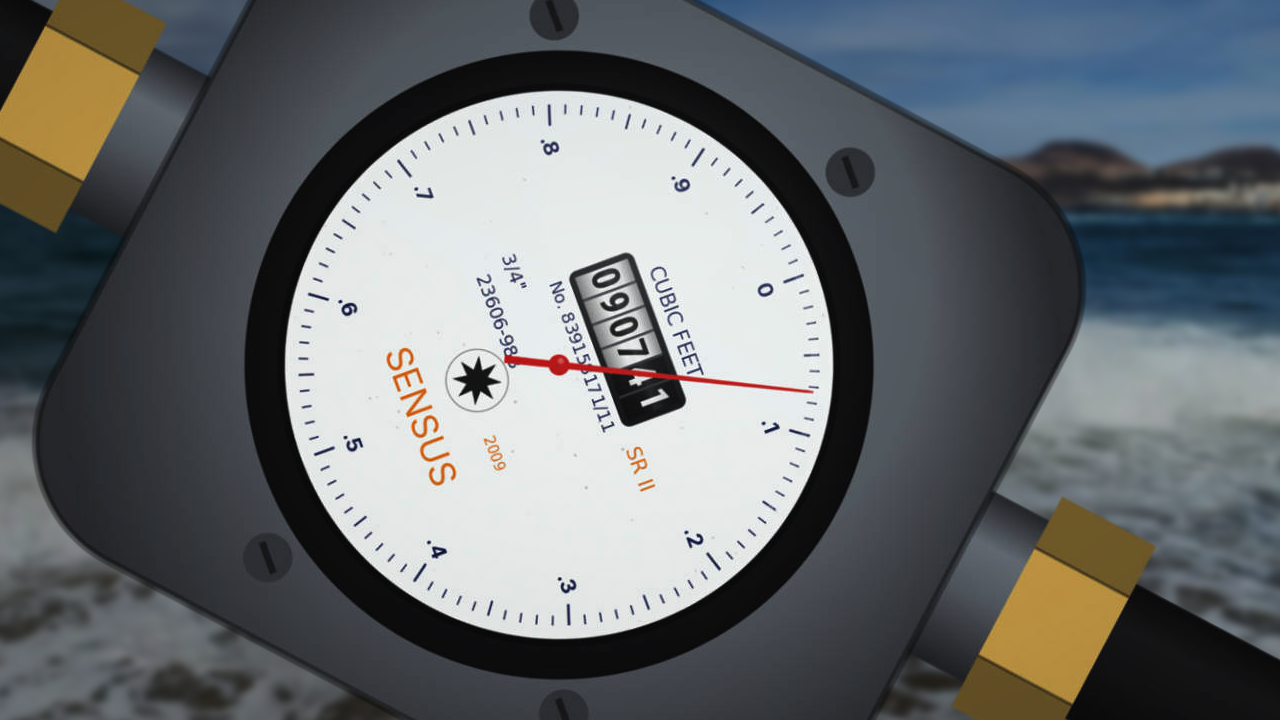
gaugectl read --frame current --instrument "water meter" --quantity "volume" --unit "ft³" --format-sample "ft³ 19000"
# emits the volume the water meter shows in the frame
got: ft³ 90741.07
